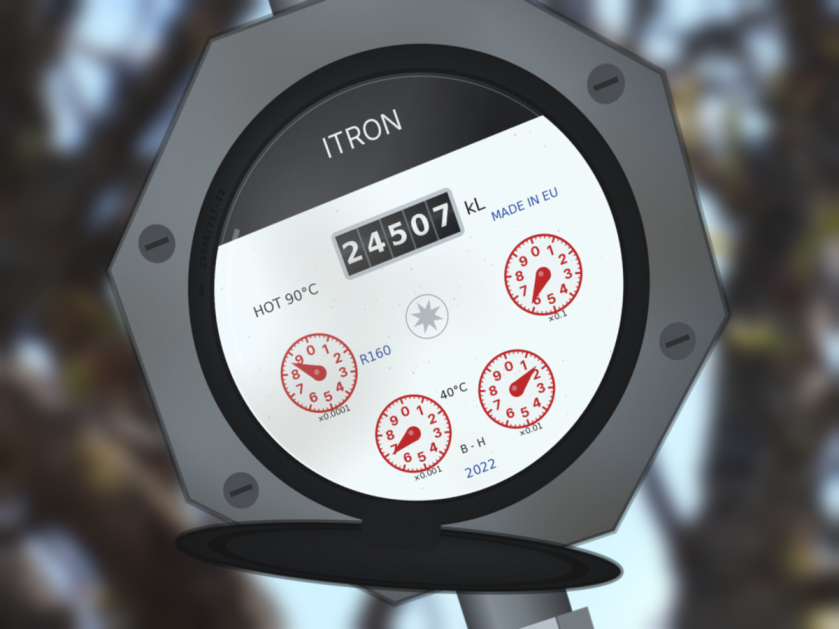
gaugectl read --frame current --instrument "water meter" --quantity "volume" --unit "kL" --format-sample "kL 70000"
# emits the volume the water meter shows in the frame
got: kL 24507.6168
